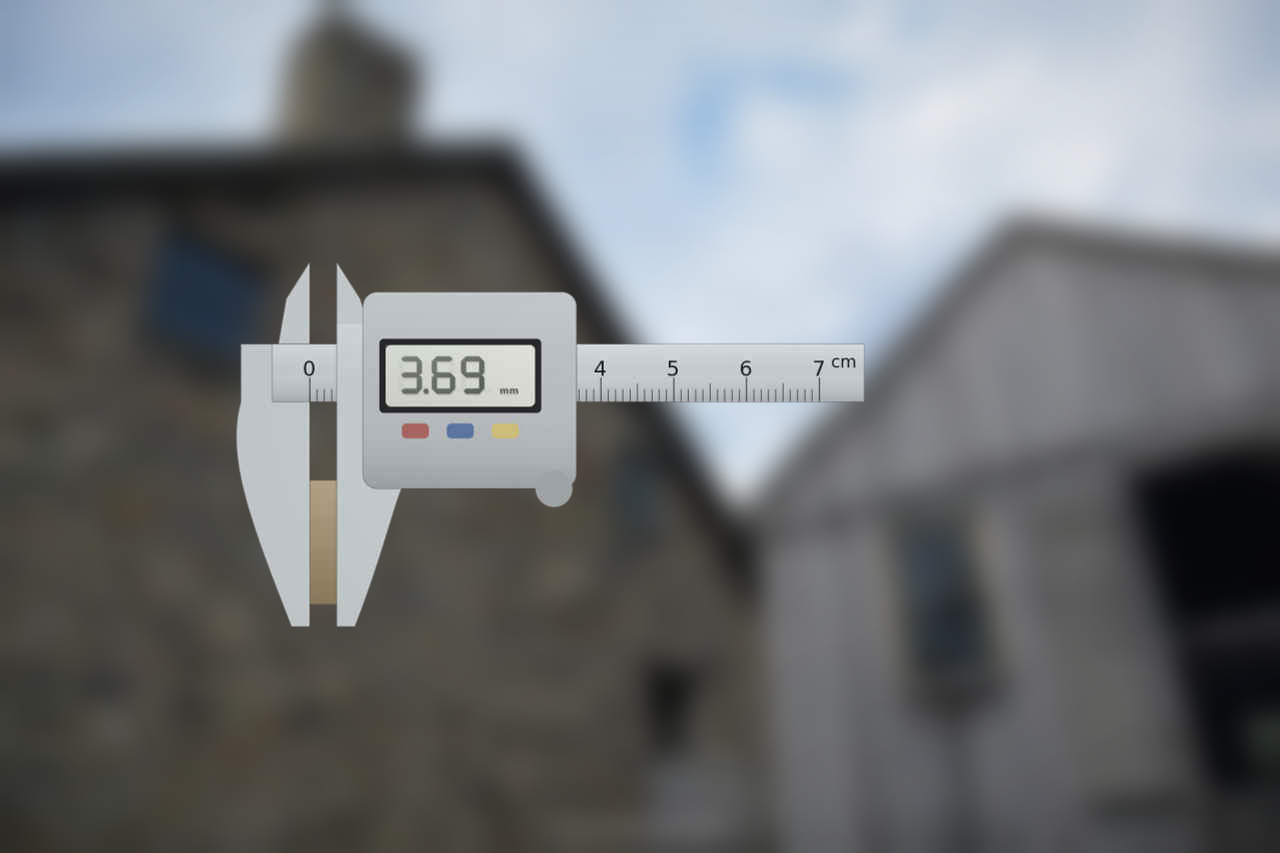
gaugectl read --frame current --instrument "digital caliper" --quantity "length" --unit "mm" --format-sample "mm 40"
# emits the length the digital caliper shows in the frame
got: mm 3.69
